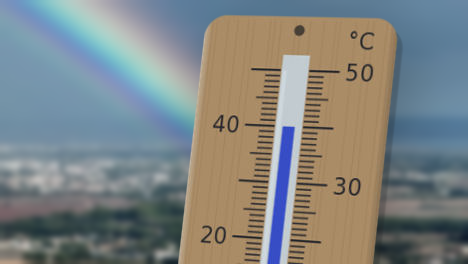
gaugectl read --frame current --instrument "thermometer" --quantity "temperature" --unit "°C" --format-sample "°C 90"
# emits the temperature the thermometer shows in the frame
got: °C 40
